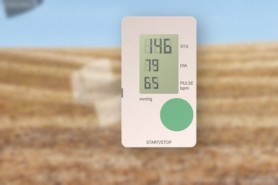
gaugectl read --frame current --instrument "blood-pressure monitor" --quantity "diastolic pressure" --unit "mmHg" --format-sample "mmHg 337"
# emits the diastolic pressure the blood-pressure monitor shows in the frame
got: mmHg 79
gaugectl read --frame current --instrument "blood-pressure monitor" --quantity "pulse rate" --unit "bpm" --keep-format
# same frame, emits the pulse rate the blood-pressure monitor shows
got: bpm 65
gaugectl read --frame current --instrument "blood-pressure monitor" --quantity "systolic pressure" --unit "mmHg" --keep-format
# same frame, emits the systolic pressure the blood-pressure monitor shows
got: mmHg 146
